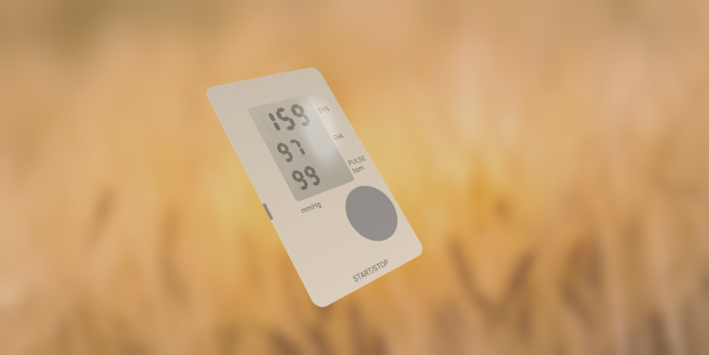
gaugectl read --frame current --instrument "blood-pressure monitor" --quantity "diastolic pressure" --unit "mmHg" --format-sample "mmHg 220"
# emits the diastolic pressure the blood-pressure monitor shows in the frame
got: mmHg 97
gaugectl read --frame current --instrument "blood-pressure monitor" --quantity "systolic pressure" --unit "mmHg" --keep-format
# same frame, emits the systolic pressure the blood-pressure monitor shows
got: mmHg 159
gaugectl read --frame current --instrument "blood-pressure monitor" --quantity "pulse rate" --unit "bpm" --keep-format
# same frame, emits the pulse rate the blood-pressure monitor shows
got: bpm 99
